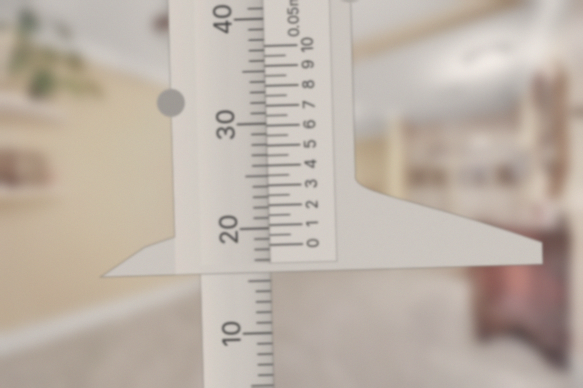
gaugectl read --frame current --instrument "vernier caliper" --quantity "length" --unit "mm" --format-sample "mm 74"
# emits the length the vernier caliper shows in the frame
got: mm 18.4
